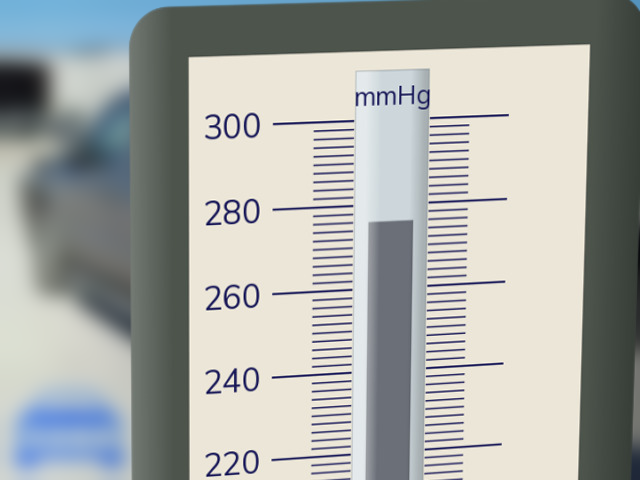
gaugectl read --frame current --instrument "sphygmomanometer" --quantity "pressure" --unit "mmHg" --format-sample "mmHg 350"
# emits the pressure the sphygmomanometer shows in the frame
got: mmHg 276
